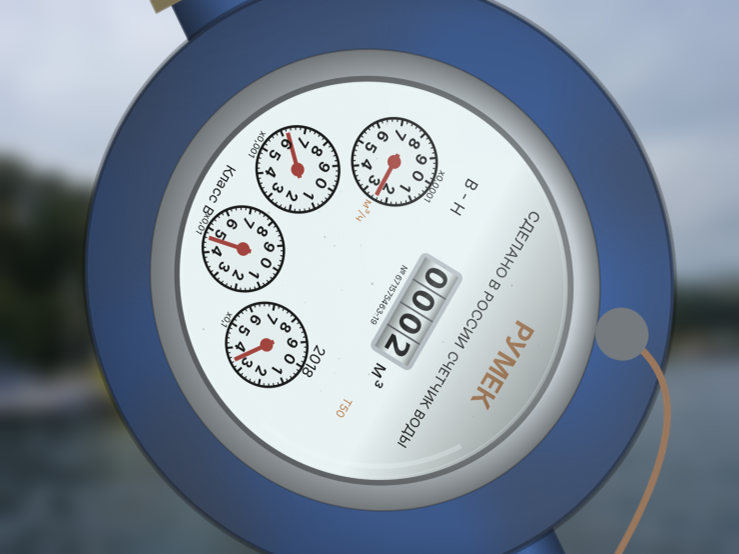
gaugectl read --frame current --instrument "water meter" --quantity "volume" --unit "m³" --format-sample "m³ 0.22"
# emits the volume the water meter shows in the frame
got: m³ 2.3462
